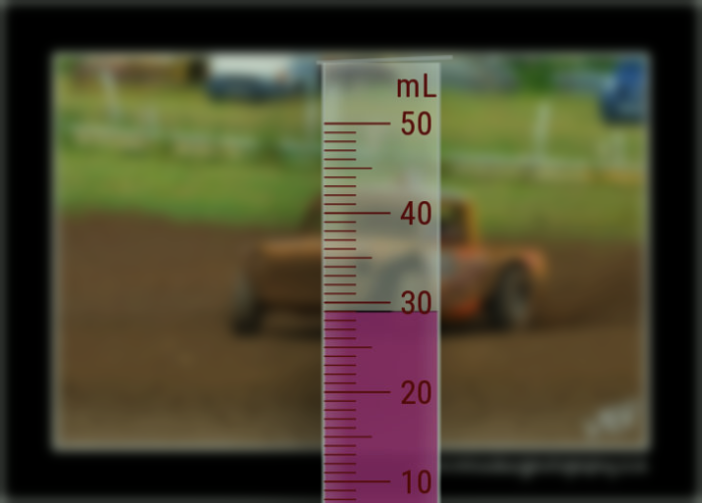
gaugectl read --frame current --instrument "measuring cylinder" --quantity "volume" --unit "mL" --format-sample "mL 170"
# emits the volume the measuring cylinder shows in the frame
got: mL 29
